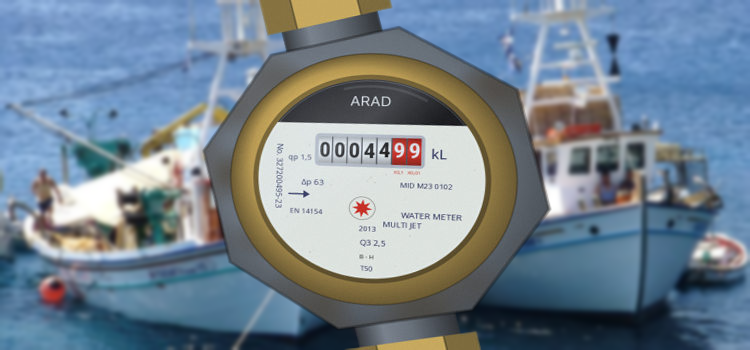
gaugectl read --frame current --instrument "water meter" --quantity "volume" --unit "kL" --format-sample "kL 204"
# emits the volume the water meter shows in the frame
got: kL 44.99
